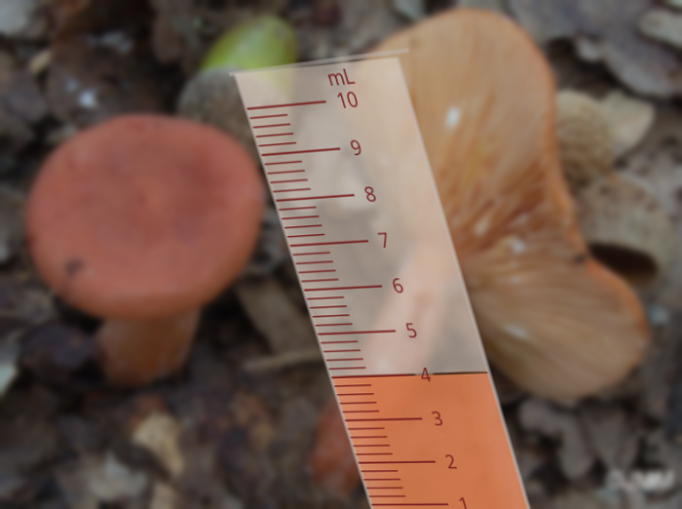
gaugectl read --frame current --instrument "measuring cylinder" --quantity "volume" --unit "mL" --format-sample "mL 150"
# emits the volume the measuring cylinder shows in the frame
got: mL 4
